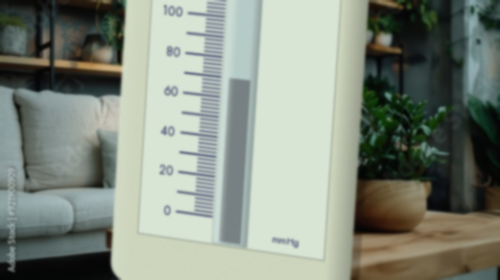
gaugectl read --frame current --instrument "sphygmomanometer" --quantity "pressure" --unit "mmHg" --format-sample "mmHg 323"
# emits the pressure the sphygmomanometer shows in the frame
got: mmHg 70
